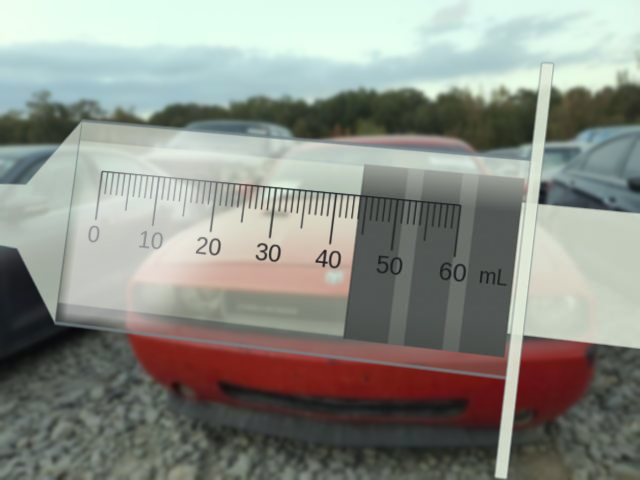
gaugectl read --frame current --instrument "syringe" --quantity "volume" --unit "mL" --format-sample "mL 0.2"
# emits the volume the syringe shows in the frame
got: mL 44
